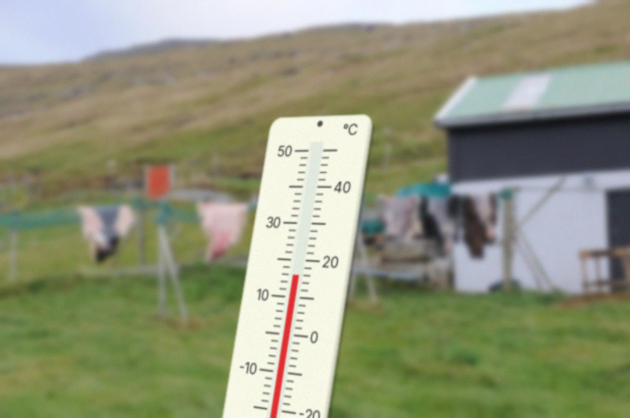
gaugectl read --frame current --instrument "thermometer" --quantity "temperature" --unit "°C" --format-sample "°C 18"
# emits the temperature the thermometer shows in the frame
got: °C 16
